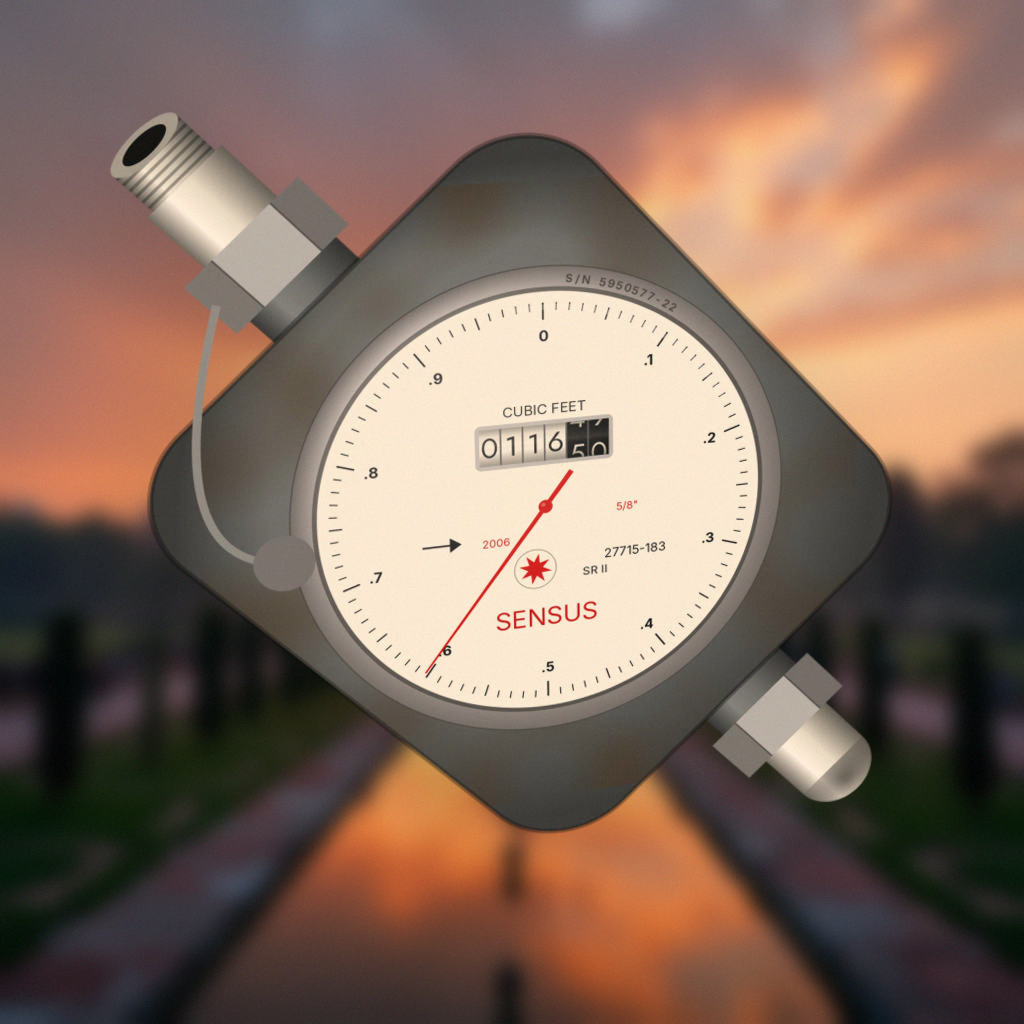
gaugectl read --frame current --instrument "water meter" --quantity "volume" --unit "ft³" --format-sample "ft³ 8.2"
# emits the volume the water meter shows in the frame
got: ft³ 11649.60
